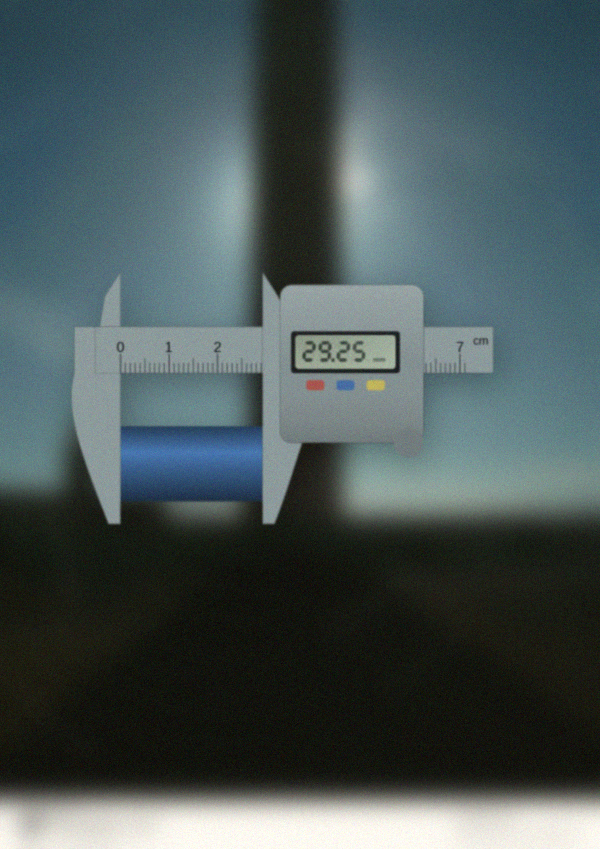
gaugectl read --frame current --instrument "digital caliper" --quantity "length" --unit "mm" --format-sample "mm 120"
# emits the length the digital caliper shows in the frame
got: mm 29.25
